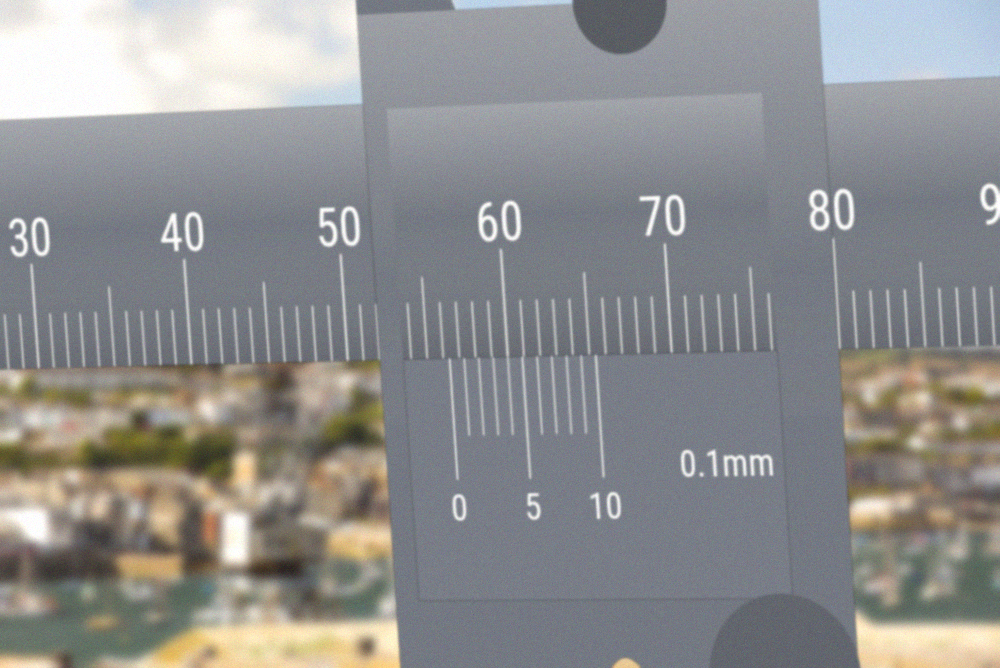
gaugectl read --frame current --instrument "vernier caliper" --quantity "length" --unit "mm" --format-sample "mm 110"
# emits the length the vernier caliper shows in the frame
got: mm 56.4
